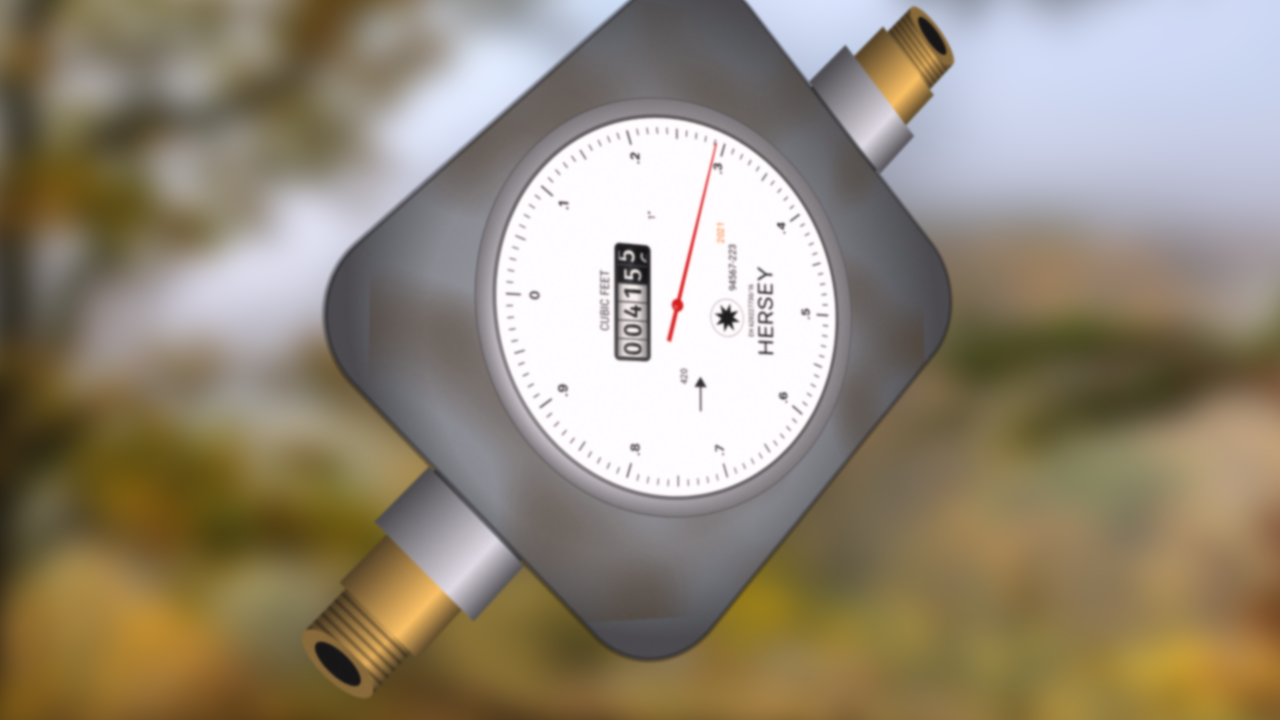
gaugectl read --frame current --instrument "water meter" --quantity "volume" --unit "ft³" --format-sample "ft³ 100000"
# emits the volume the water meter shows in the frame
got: ft³ 4155.29
